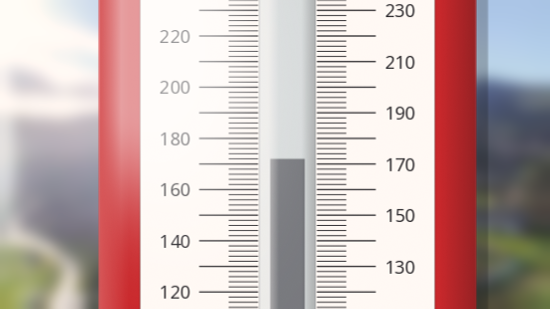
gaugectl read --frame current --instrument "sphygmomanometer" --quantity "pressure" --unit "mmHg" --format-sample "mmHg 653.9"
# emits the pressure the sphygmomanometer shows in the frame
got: mmHg 172
